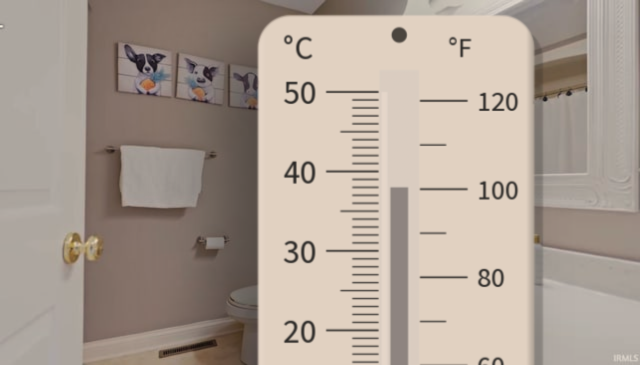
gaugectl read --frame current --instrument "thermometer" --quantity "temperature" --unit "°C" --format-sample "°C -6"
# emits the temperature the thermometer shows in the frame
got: °C 38
